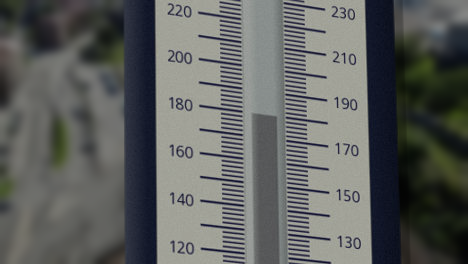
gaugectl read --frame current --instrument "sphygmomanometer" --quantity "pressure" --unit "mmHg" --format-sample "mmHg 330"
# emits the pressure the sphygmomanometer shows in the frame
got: mmHg 180
